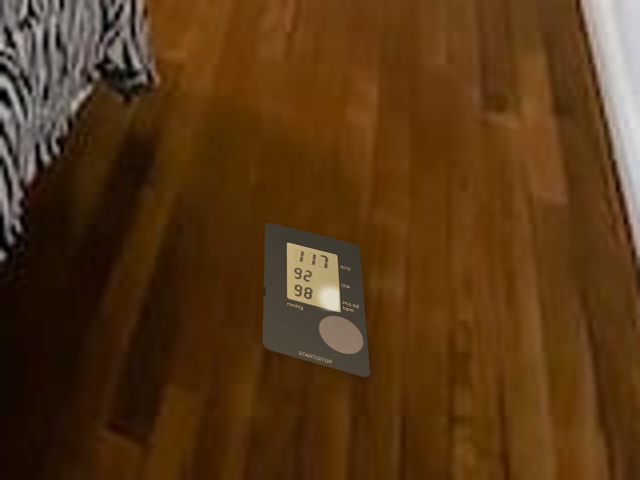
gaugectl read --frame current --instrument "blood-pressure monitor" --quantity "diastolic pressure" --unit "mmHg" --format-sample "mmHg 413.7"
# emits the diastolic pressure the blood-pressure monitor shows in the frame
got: mmHg 92
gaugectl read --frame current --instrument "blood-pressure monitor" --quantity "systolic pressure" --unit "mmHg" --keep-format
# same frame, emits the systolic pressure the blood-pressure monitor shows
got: mmHg 117
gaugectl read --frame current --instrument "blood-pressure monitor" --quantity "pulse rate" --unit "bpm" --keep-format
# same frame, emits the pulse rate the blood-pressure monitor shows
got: bpm 98
